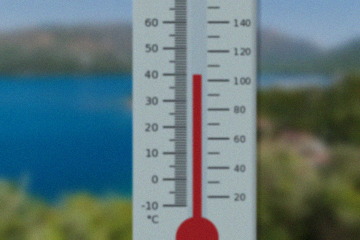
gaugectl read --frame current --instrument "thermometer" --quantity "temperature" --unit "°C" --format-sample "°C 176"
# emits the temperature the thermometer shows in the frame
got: °C 40
